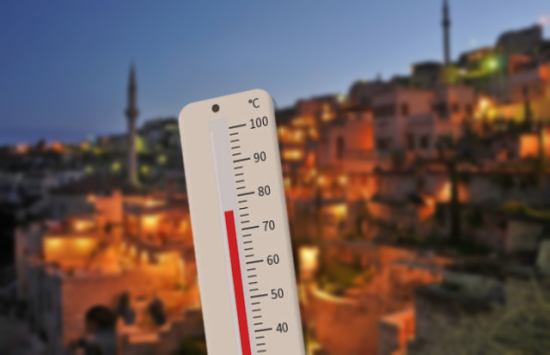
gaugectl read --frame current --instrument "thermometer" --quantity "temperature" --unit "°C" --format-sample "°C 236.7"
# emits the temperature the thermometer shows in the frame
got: °C 76
